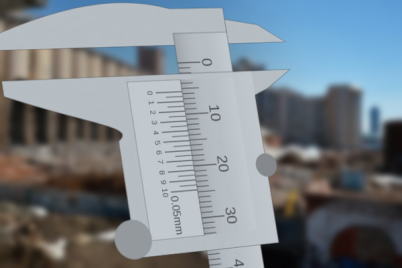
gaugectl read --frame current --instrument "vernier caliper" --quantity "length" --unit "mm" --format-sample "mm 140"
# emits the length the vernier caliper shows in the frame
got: mm 5.6
